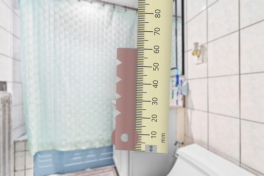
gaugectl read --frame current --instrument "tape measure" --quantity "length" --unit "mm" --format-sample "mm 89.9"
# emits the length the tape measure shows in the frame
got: mm 60
